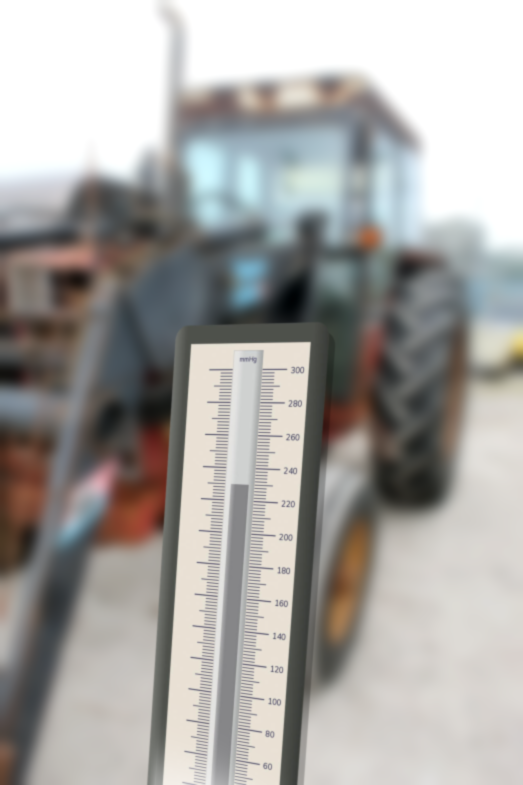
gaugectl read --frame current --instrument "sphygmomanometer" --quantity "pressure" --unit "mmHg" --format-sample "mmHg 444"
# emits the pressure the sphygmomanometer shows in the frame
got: mmHg 230
